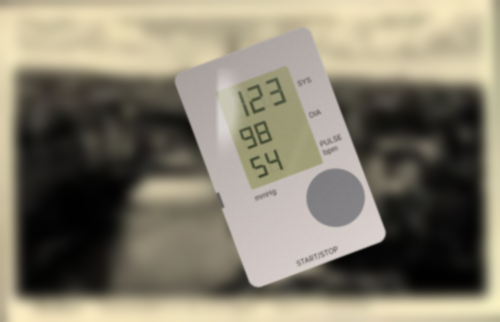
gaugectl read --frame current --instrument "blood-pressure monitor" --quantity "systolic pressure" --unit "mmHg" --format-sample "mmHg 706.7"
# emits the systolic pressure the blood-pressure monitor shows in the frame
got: mmHg 123
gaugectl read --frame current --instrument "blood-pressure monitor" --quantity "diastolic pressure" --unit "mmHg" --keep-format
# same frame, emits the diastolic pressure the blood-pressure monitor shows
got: mmHg 98
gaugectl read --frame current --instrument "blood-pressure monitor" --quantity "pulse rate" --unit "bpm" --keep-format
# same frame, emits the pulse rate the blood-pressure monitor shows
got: bpm 54
